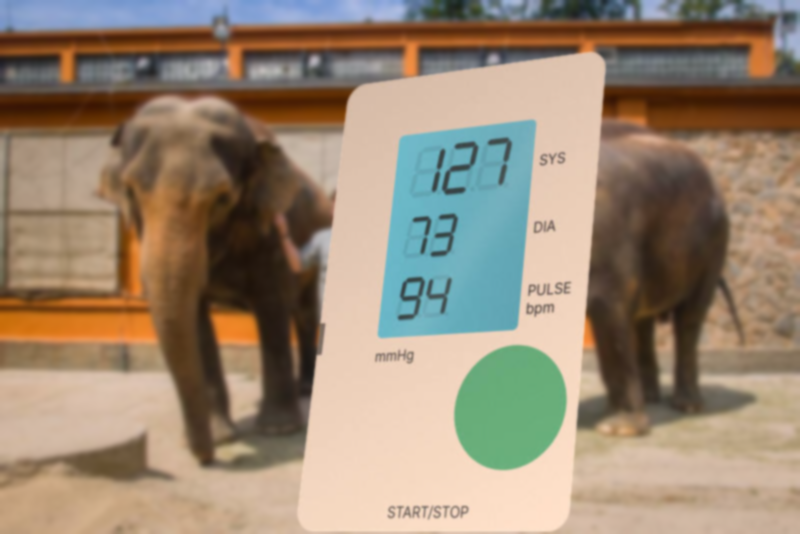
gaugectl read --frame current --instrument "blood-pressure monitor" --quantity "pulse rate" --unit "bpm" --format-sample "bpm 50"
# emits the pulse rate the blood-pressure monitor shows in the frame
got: bpm 94
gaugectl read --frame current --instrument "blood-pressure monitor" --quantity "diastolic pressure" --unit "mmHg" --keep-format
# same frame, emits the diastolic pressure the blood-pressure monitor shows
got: mmHg 73
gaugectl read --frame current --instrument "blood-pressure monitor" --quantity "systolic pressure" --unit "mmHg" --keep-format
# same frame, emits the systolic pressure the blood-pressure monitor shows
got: mmHg 127
